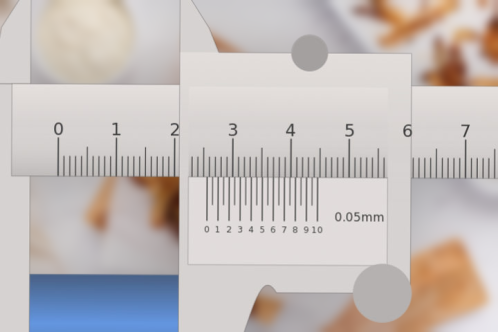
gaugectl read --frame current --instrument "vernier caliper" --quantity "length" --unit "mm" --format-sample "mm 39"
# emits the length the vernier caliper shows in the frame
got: mm 25.6
